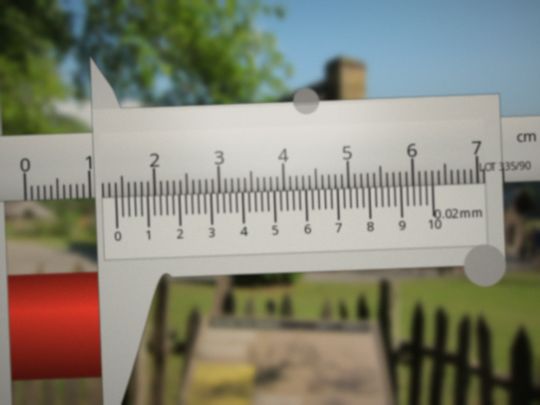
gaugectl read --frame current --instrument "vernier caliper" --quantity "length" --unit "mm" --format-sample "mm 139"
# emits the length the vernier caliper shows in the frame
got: mm 14.0
